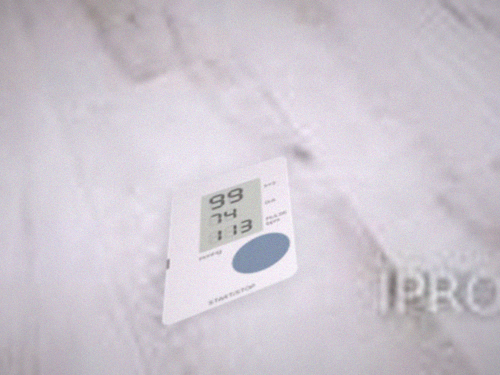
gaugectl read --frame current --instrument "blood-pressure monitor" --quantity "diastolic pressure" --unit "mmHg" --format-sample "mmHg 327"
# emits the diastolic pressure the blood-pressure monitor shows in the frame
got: mmHg 74
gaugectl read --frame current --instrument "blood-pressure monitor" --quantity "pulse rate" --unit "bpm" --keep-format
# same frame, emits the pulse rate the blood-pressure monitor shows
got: bpm 113
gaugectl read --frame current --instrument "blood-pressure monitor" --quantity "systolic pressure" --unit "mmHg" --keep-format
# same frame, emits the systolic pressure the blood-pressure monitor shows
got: mmHg 99
